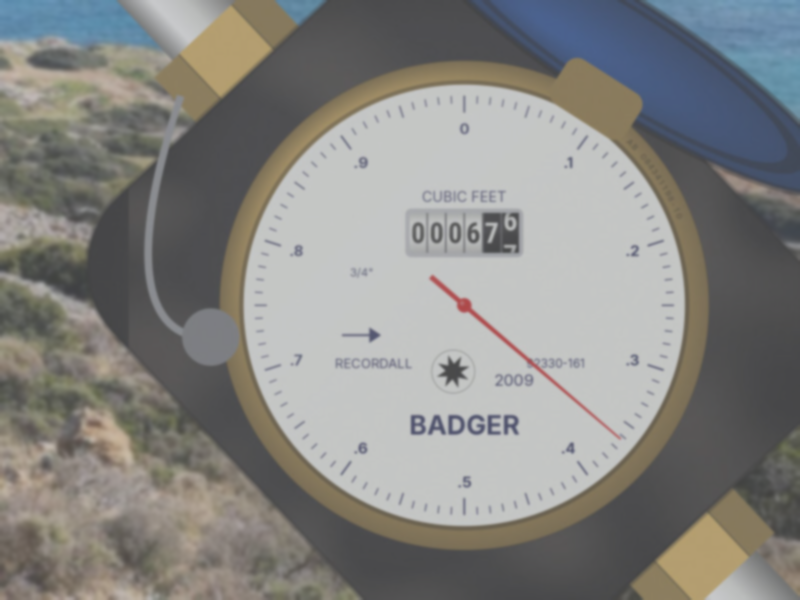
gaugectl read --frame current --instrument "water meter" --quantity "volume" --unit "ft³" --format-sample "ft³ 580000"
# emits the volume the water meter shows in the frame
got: ft³ 676.36
